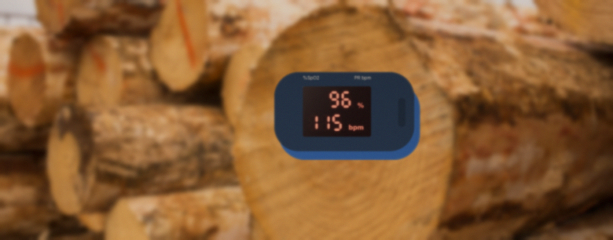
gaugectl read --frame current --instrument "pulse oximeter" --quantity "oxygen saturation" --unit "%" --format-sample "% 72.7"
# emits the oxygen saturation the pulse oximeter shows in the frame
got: % 96
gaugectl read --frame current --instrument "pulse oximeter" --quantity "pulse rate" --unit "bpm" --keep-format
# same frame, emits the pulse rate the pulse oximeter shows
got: bpm 115
